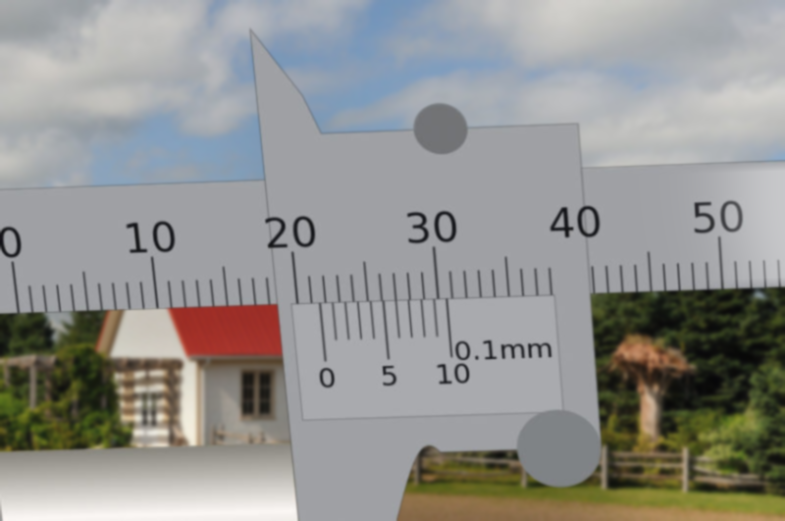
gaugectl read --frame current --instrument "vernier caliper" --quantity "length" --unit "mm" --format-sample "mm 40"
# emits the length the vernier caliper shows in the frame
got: mm 21.6
